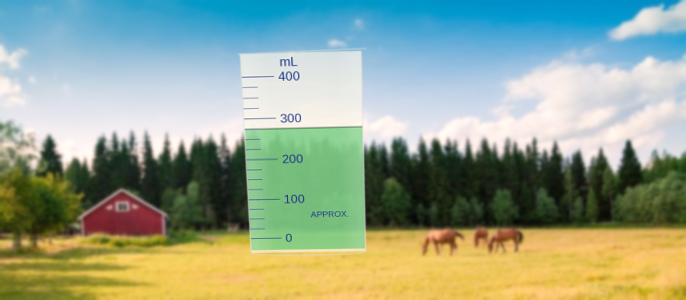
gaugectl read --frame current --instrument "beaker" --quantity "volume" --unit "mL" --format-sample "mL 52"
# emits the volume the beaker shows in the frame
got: mL 275
